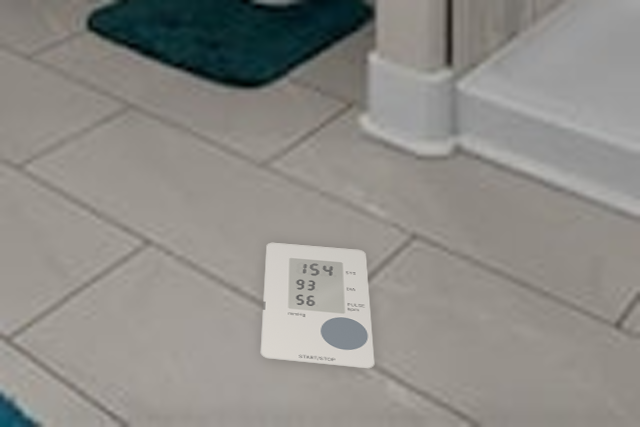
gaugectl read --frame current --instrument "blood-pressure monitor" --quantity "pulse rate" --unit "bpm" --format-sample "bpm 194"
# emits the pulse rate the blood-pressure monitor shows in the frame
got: bpm 56
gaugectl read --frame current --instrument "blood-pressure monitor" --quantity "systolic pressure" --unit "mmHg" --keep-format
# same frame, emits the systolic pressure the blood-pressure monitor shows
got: mmHg 154
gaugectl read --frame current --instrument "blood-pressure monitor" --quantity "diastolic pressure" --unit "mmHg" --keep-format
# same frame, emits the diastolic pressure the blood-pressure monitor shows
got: mmHg 93
